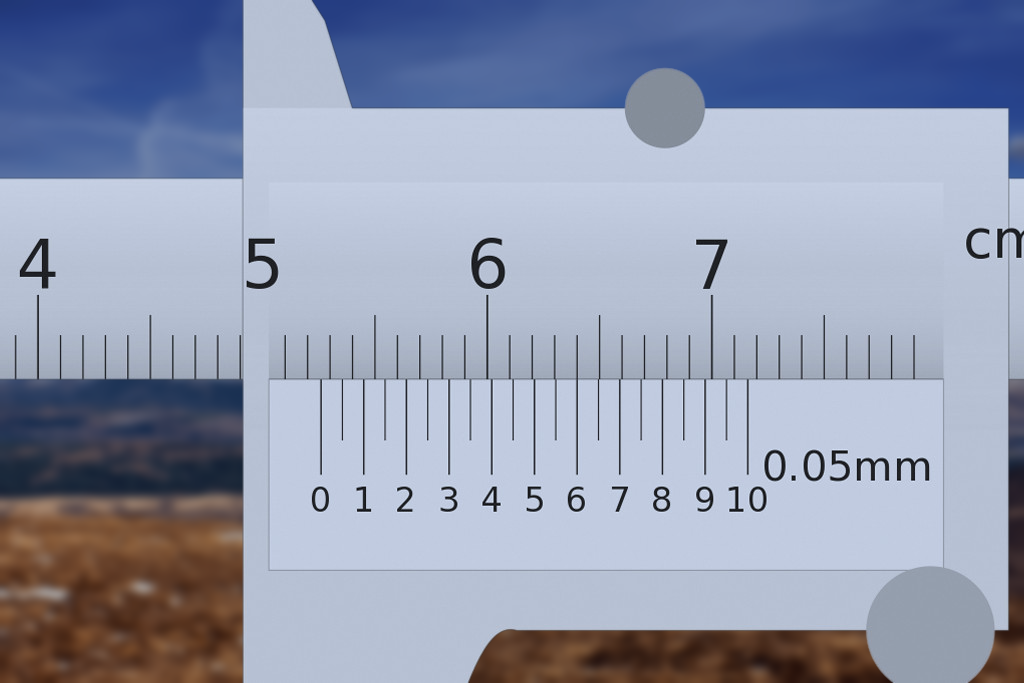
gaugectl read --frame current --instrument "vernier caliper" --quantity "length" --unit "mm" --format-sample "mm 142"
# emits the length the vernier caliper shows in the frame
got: mm 52.6
